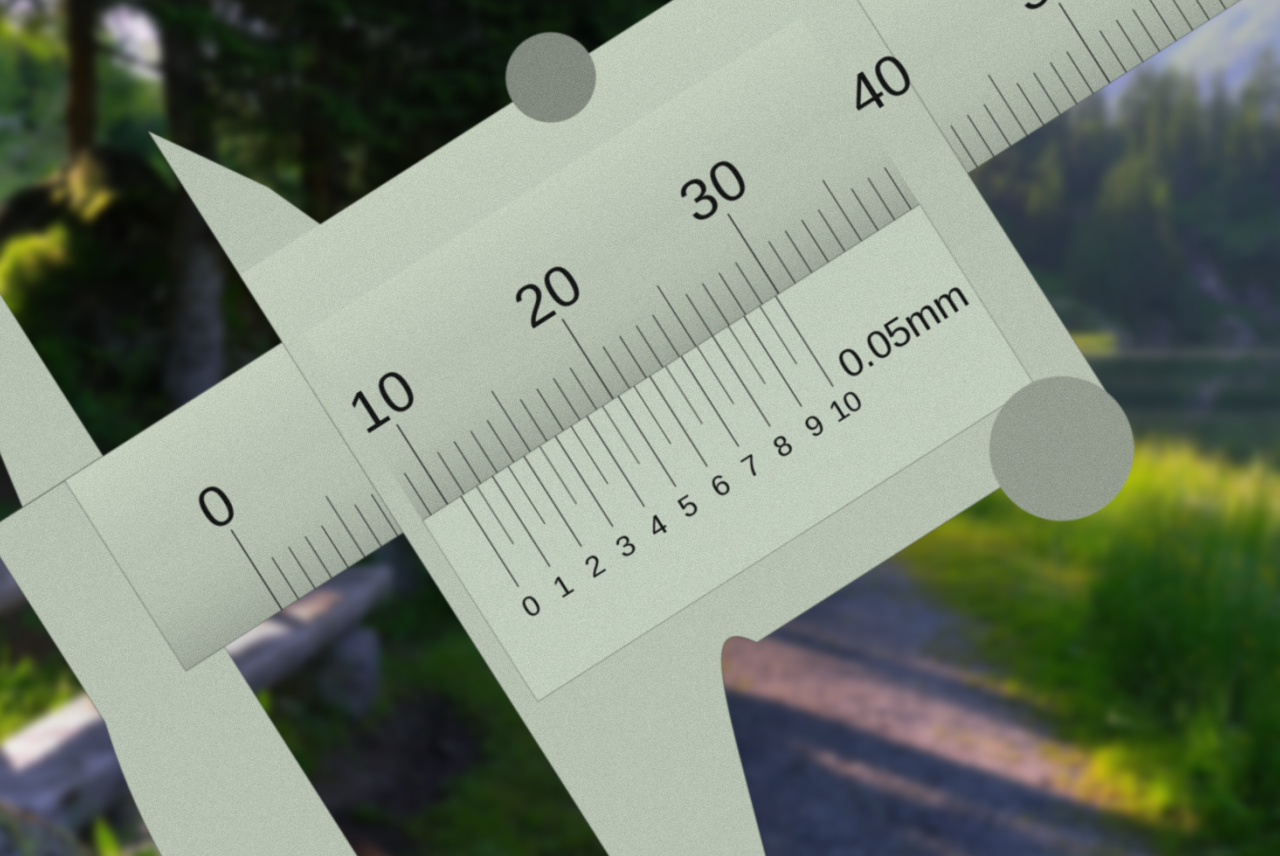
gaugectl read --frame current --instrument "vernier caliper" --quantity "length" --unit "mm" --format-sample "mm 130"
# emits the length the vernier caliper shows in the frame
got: mm 10.8
